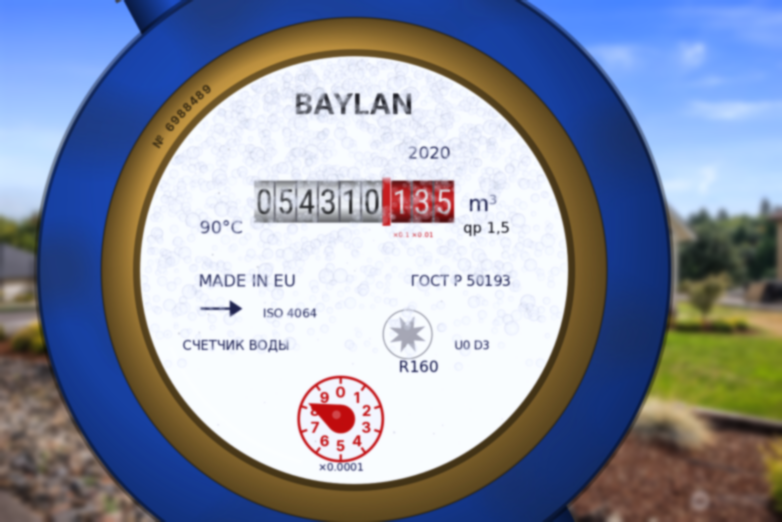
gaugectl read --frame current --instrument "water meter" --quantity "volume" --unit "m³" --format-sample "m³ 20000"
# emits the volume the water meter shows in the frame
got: m³ 54310.1358
